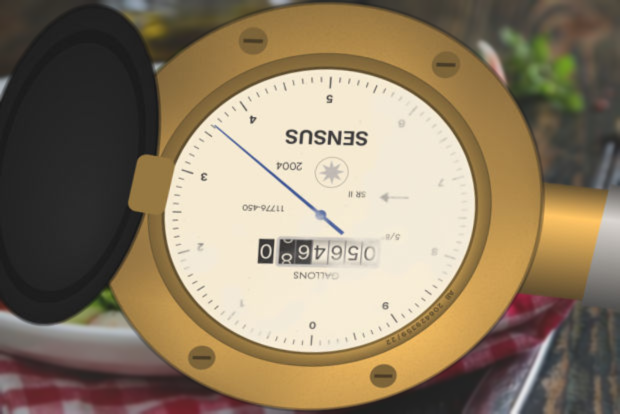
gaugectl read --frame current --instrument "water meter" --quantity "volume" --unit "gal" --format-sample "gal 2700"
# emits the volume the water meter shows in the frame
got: gal 564683.6
